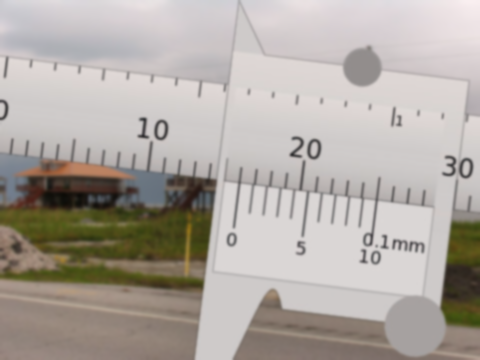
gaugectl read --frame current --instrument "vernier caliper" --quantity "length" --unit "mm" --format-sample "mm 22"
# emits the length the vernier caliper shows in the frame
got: mm 16.0
